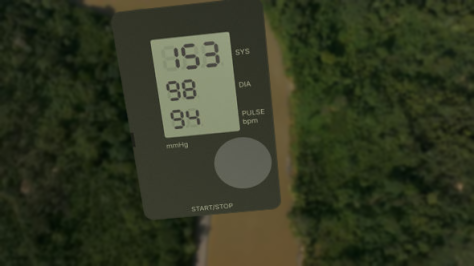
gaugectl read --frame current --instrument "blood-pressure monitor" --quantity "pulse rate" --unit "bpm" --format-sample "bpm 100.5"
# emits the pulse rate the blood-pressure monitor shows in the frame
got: bpm 94
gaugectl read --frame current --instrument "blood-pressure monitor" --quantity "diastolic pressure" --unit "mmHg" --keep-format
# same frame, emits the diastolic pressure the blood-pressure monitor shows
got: mmHg 98
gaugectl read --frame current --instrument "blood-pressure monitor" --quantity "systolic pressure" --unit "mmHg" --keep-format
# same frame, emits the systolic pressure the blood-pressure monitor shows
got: mmHg 153
